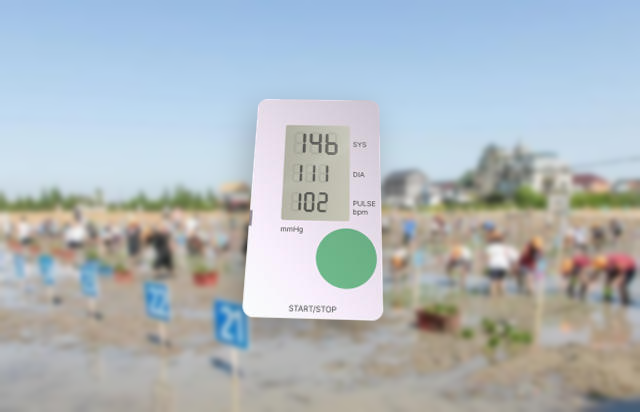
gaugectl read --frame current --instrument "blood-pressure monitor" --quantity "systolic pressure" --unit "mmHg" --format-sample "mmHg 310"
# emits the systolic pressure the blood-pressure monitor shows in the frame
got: mmHg 146
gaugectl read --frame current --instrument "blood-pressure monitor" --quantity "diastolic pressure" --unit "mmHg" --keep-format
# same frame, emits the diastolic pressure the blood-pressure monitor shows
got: mmHg 111
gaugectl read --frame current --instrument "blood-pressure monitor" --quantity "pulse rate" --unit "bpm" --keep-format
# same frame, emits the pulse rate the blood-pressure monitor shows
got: bpm 102
